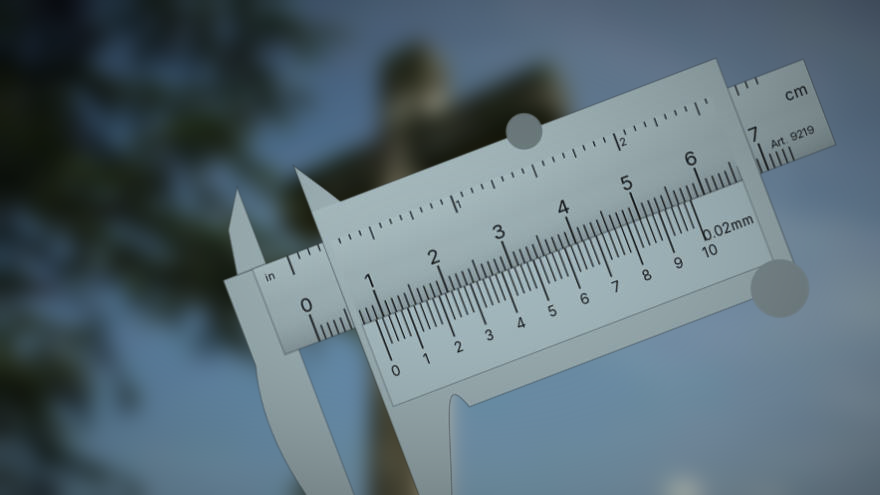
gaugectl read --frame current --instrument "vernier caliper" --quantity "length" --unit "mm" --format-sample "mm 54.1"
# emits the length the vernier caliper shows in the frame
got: mm 8.8
